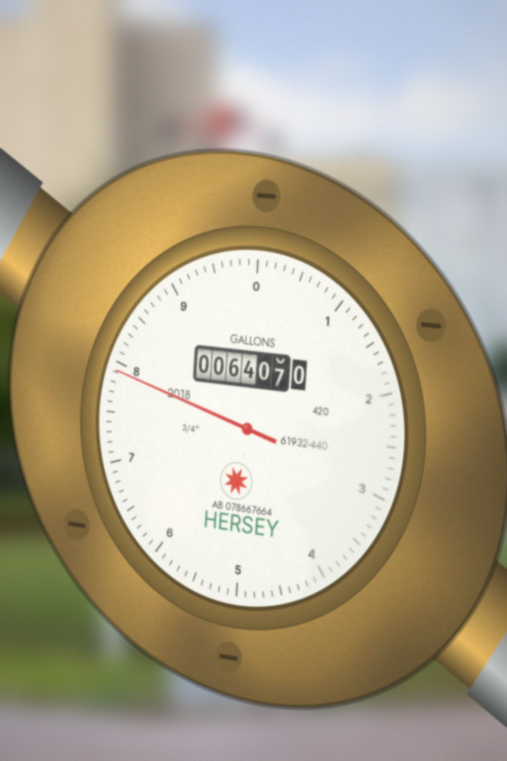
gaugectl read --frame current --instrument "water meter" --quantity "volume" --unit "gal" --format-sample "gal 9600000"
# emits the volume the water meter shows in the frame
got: gal 64067.9
